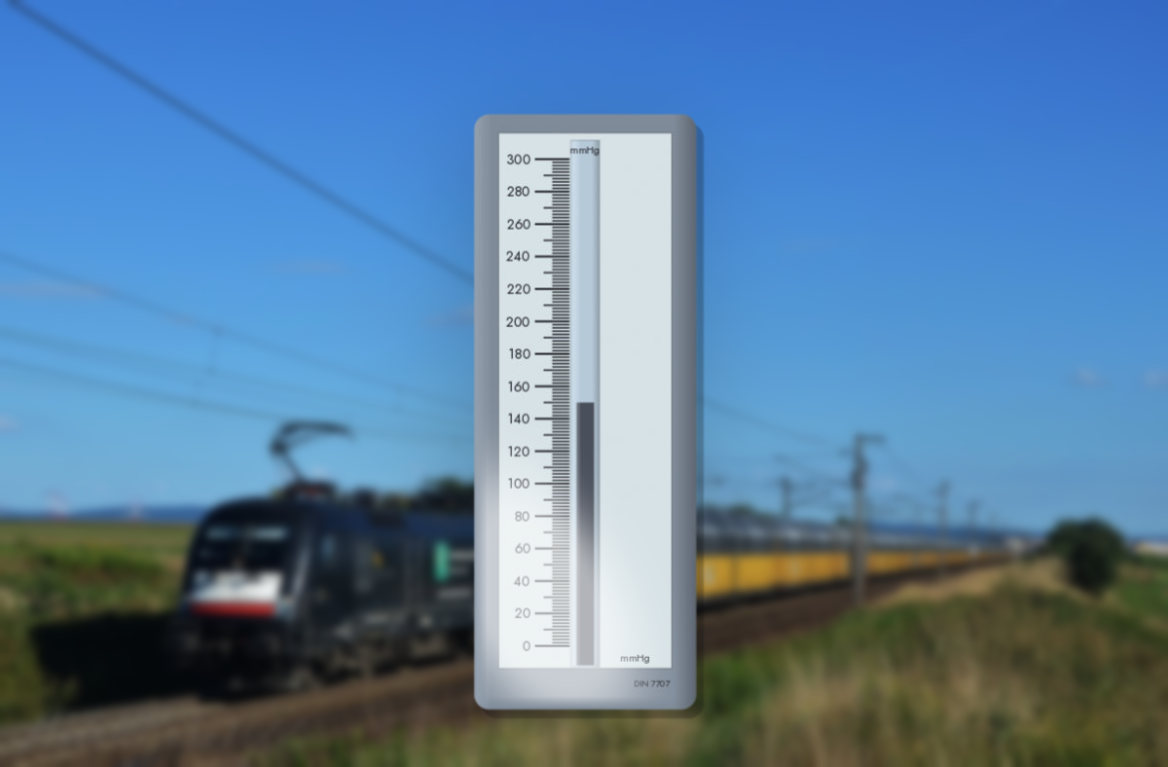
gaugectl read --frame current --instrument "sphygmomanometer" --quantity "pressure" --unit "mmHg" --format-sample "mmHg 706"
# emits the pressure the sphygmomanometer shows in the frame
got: mmHg 150
